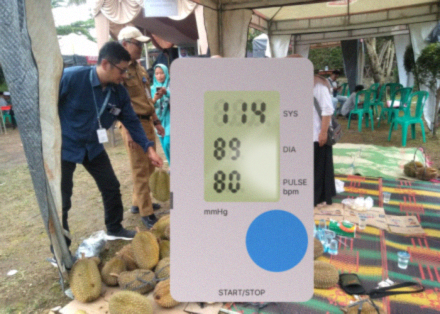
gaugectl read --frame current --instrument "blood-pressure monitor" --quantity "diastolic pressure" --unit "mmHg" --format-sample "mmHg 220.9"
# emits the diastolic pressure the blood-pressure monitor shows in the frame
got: mmHg 89
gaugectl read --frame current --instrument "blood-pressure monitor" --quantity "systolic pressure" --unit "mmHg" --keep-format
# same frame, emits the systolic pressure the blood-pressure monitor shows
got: mmHg 114
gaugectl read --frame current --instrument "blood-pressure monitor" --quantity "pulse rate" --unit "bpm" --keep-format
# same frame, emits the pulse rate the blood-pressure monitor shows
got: bpm 80
